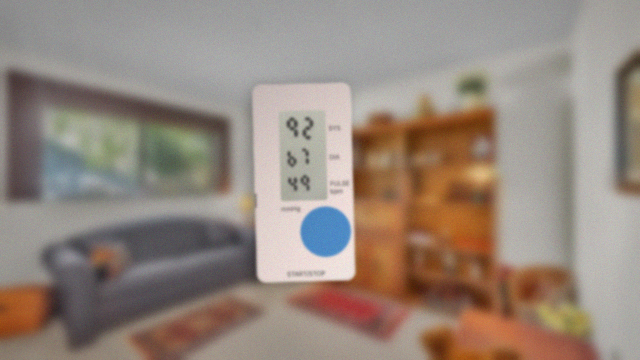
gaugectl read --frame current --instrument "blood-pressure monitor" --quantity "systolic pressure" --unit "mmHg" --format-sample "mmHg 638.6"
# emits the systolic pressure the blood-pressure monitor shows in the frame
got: mmHg 92
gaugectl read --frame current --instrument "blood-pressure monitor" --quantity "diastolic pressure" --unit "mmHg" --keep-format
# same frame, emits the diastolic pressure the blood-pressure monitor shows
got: mmHg 67
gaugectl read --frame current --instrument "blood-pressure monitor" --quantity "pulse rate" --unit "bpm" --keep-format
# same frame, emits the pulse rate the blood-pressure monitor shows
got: bpm 49
